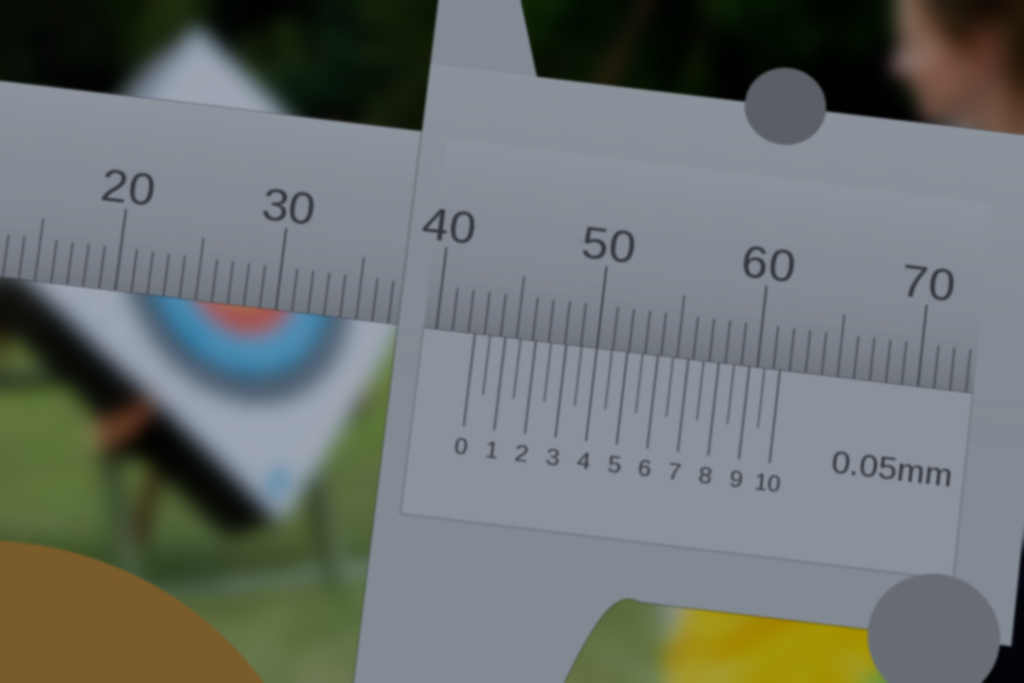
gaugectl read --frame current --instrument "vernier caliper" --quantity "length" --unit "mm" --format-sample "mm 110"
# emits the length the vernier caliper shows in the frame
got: mm 42.4
